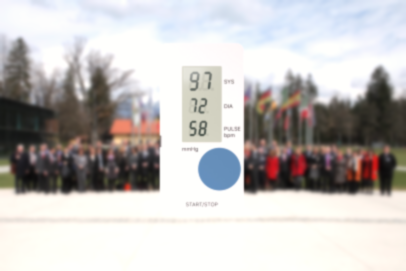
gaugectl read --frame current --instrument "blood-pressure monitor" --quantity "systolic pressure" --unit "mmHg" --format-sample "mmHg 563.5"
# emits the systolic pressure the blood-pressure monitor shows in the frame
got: mmHg 97
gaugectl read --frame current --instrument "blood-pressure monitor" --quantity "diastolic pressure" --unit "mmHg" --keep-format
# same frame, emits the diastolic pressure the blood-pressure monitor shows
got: mmHg 72
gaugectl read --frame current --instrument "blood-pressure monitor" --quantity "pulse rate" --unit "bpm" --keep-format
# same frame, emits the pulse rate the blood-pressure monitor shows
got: bpm 58
